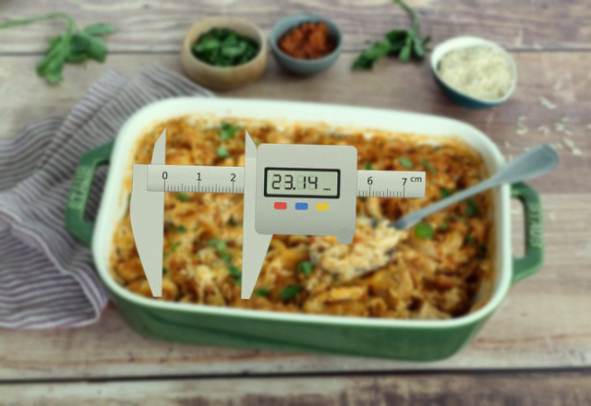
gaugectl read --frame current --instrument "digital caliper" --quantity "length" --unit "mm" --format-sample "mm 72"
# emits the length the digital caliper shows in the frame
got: mm 23.14
